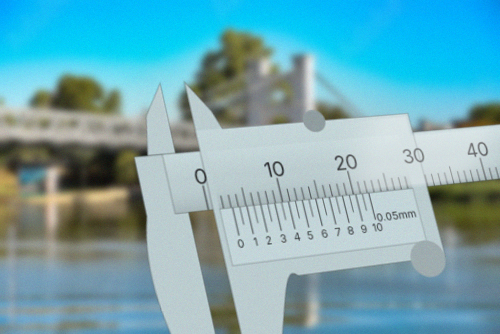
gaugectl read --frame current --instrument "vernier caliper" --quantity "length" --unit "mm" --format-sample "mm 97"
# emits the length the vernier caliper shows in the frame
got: mm 3.2
